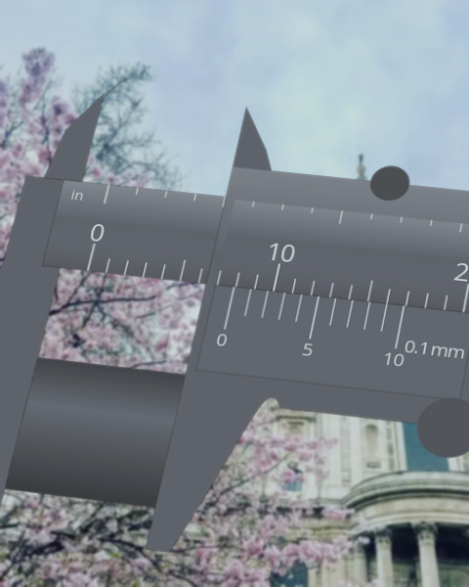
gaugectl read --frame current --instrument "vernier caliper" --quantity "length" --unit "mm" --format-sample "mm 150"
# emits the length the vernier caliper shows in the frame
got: mm 7.9
